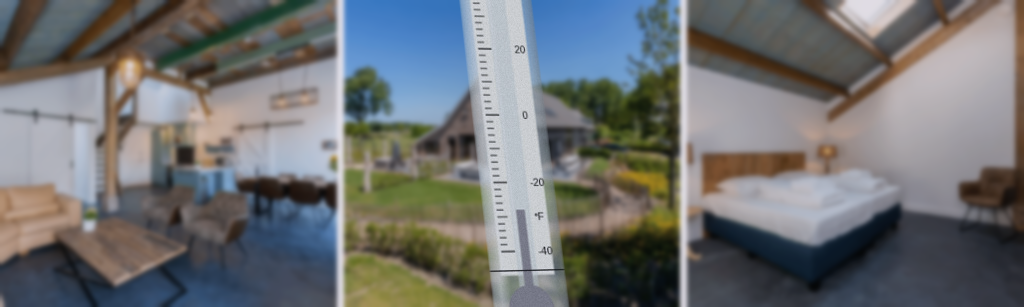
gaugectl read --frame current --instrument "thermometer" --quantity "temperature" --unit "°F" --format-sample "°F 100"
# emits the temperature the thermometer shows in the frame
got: °F -28
